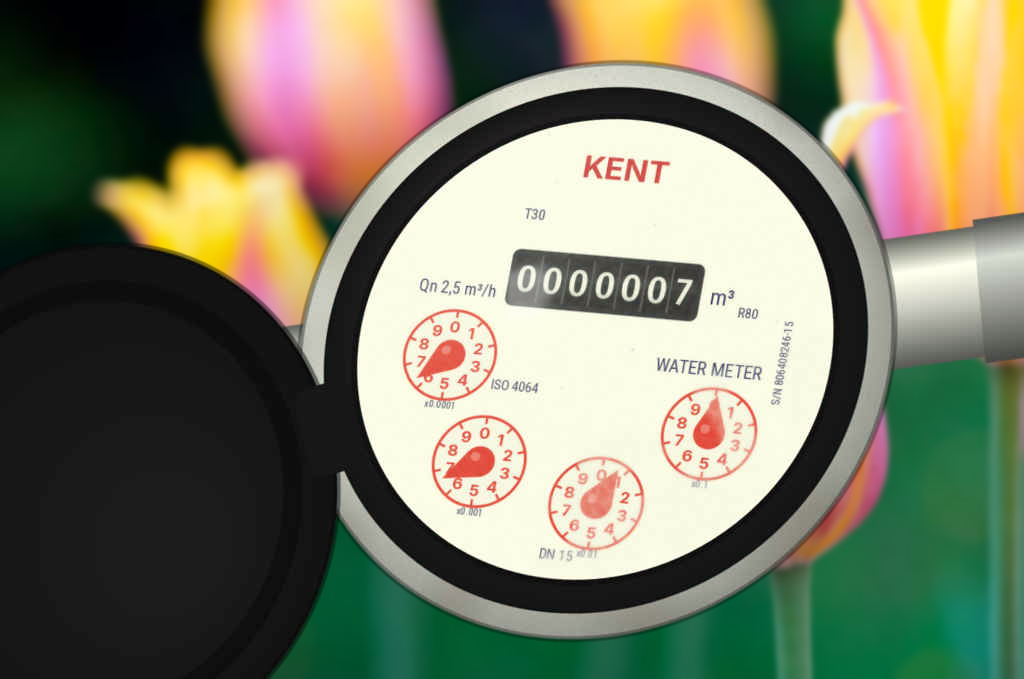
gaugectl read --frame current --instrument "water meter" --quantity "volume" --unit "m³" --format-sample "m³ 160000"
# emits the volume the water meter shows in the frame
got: m³ 7.0066
